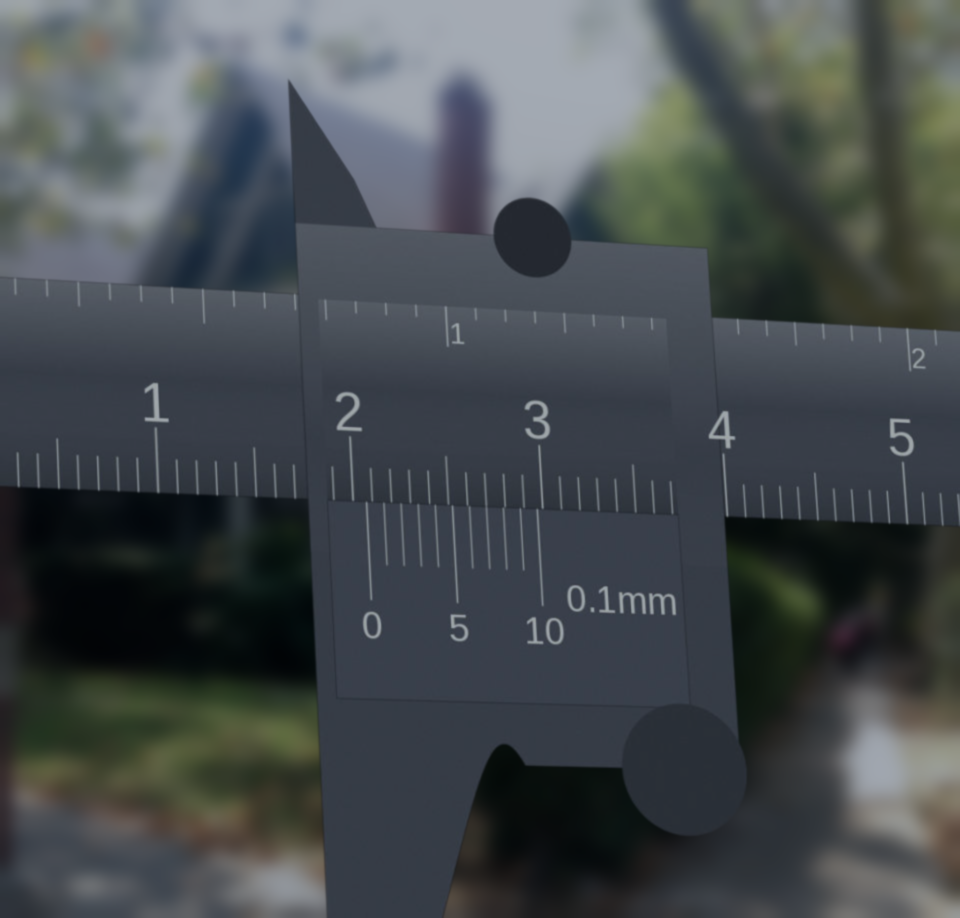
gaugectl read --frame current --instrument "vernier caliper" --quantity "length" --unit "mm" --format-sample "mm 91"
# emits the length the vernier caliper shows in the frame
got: mm 20.7
